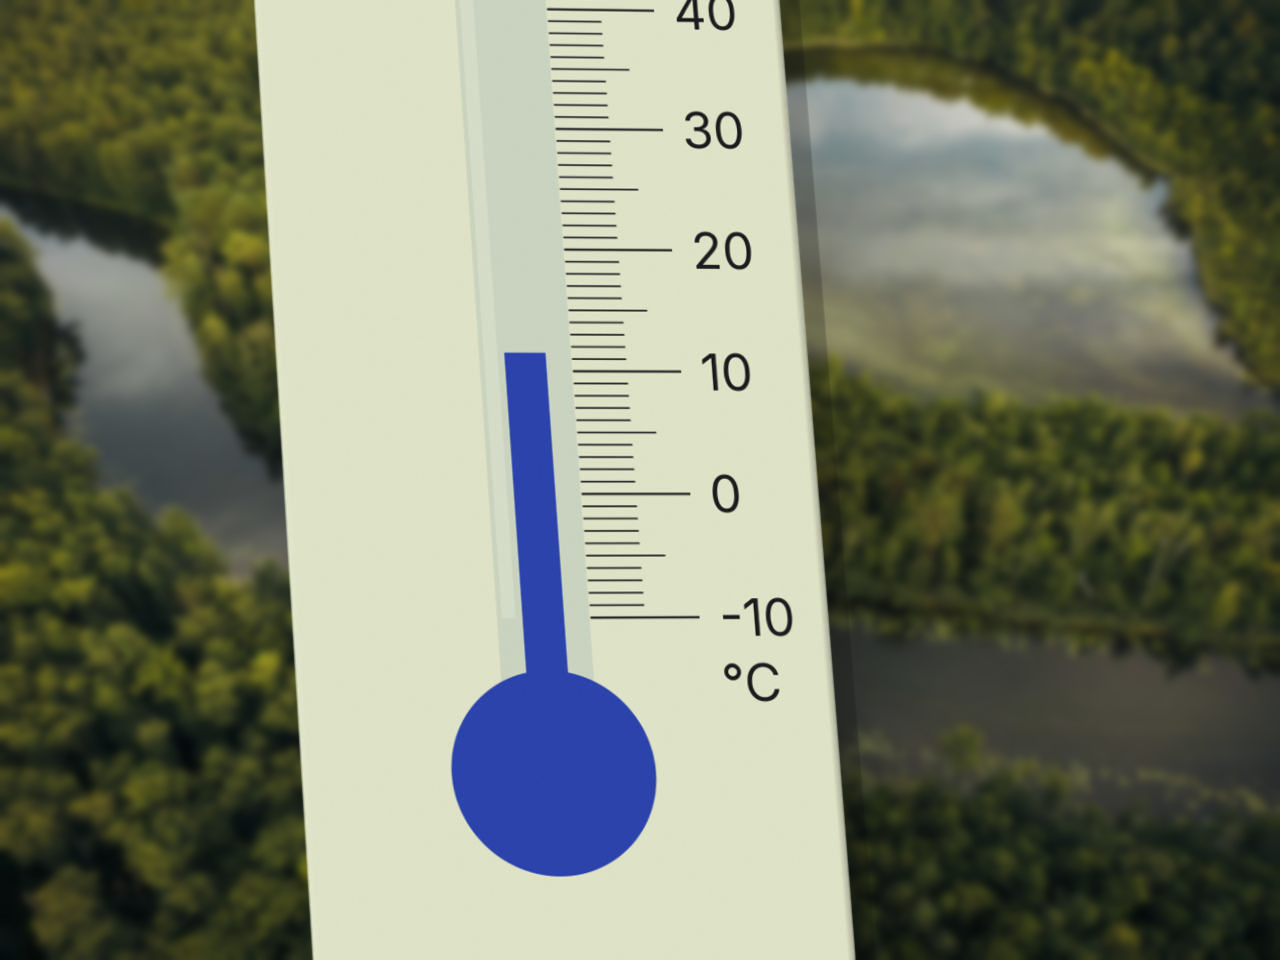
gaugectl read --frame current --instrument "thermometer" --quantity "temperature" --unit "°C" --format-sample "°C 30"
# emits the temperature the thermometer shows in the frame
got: °C 11.5
